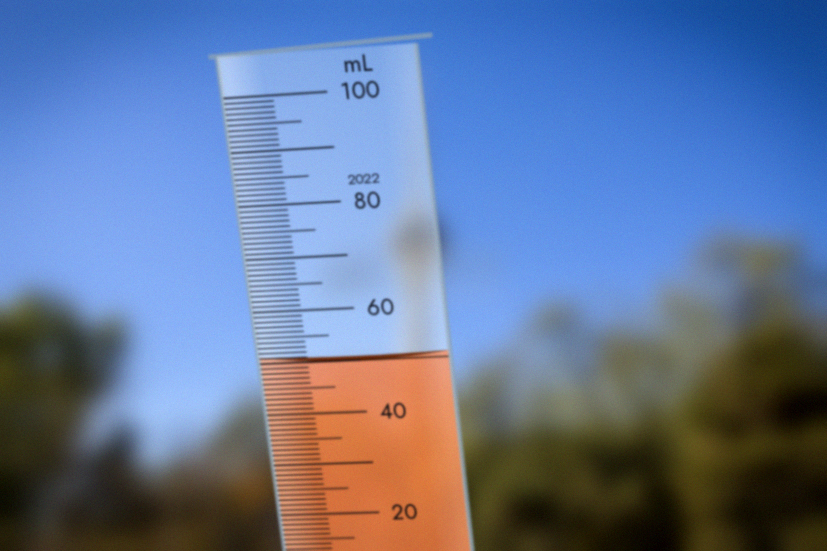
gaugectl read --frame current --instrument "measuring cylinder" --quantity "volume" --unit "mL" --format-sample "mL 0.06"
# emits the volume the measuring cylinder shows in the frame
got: mL 50
